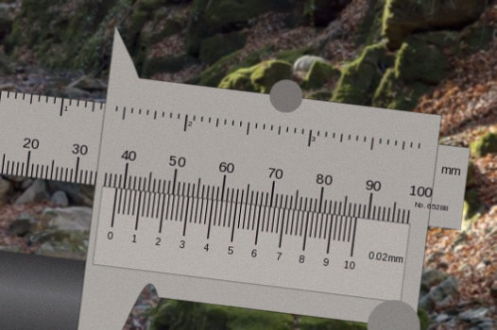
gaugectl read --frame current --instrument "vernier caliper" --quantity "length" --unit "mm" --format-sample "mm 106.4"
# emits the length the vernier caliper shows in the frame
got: mm 38.5
